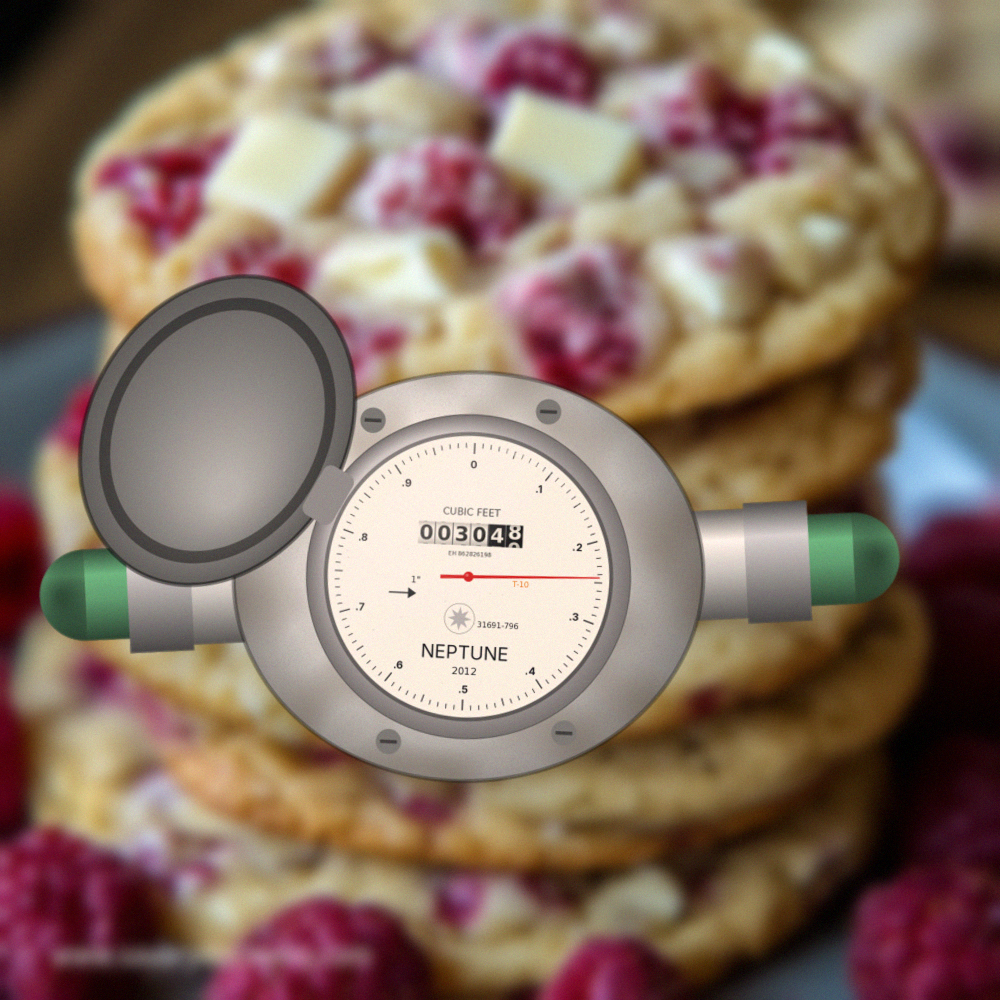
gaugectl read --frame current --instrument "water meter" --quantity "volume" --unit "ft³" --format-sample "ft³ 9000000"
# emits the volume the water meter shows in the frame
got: ft³ 3048.24
